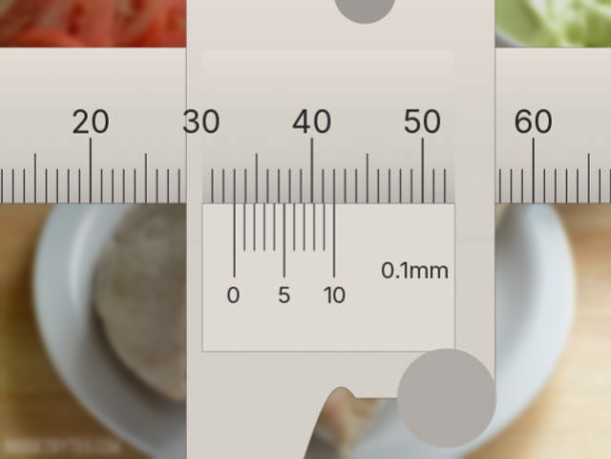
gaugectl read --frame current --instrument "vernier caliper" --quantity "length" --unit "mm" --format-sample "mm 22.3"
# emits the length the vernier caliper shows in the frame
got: mm 33.0
